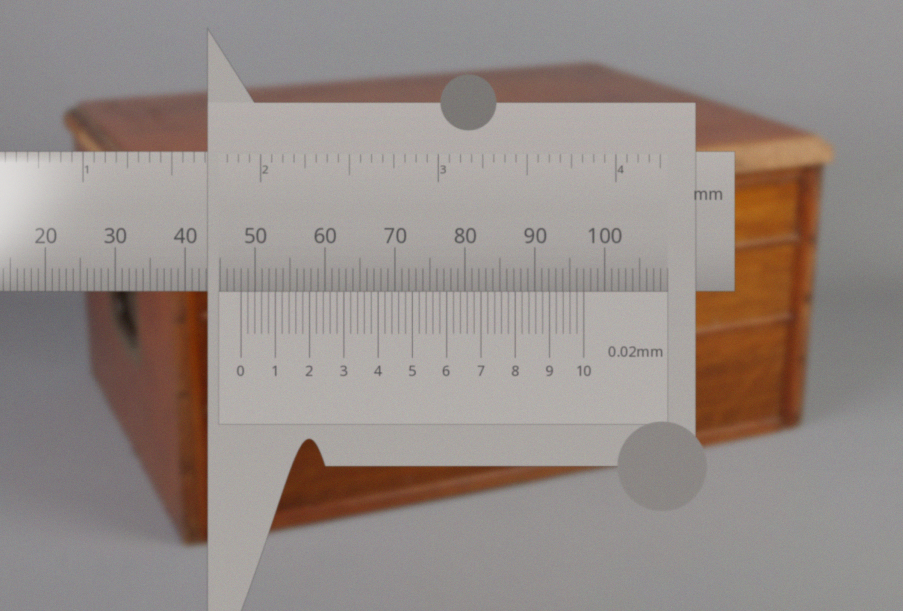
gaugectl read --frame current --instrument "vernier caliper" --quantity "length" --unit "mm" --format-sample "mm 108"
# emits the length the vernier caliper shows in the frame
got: mm 48.0
